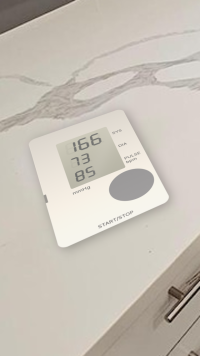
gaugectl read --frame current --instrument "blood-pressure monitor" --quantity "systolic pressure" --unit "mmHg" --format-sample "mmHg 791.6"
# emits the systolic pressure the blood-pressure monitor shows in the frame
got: mmHg 166
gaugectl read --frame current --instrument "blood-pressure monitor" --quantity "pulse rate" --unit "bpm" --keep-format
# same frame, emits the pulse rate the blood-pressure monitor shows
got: bpm 85
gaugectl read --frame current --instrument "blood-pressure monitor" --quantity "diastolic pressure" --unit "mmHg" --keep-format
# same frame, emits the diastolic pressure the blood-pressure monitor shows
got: mmHg 73
